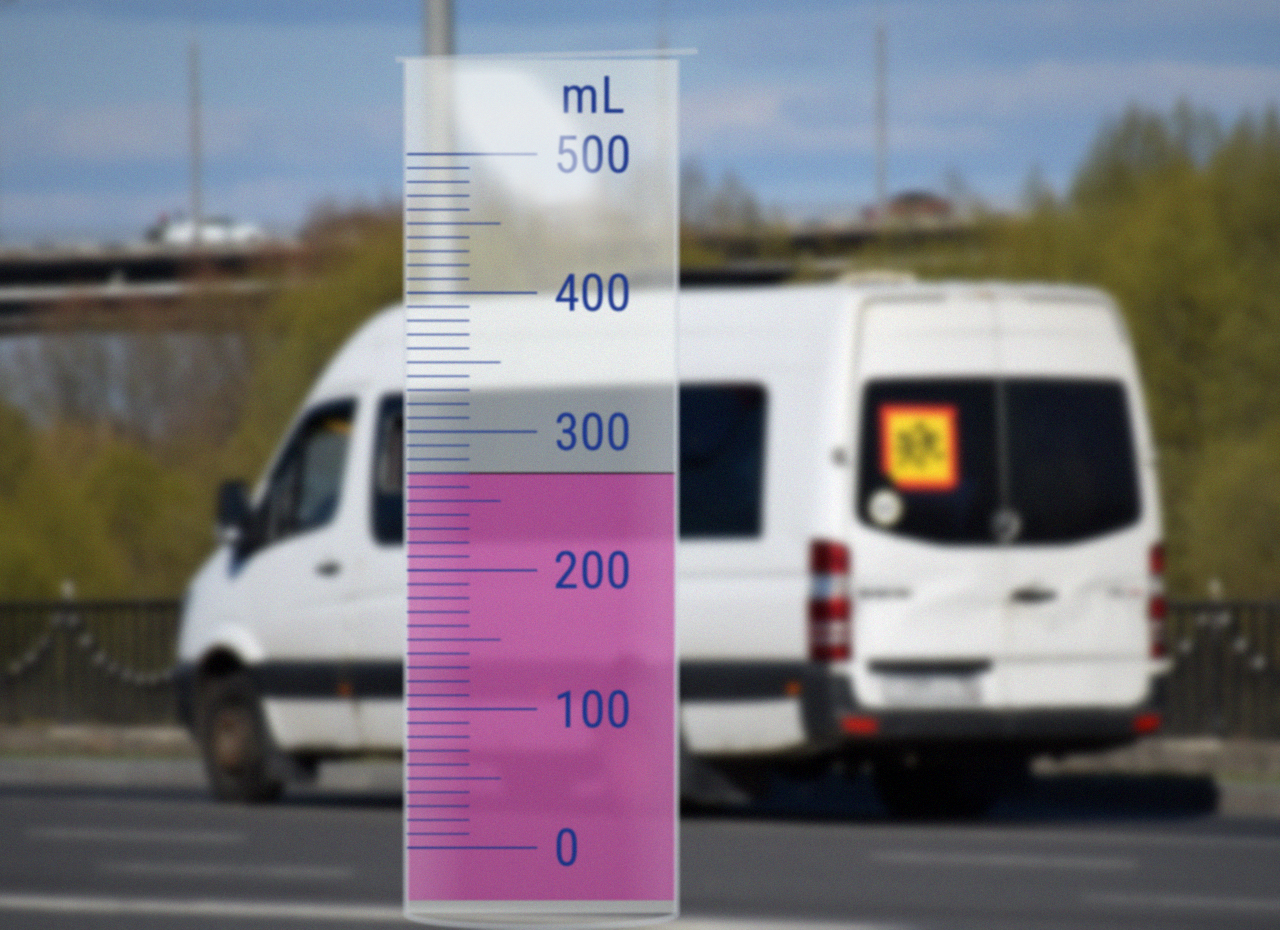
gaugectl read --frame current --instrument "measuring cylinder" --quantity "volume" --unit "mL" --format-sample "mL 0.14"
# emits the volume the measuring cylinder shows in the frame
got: mL 270
